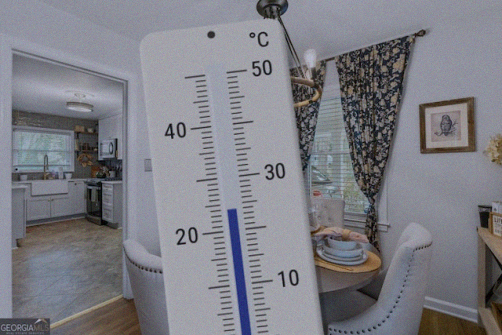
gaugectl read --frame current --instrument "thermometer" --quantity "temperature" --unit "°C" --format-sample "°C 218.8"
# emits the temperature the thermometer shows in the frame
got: °C 24
